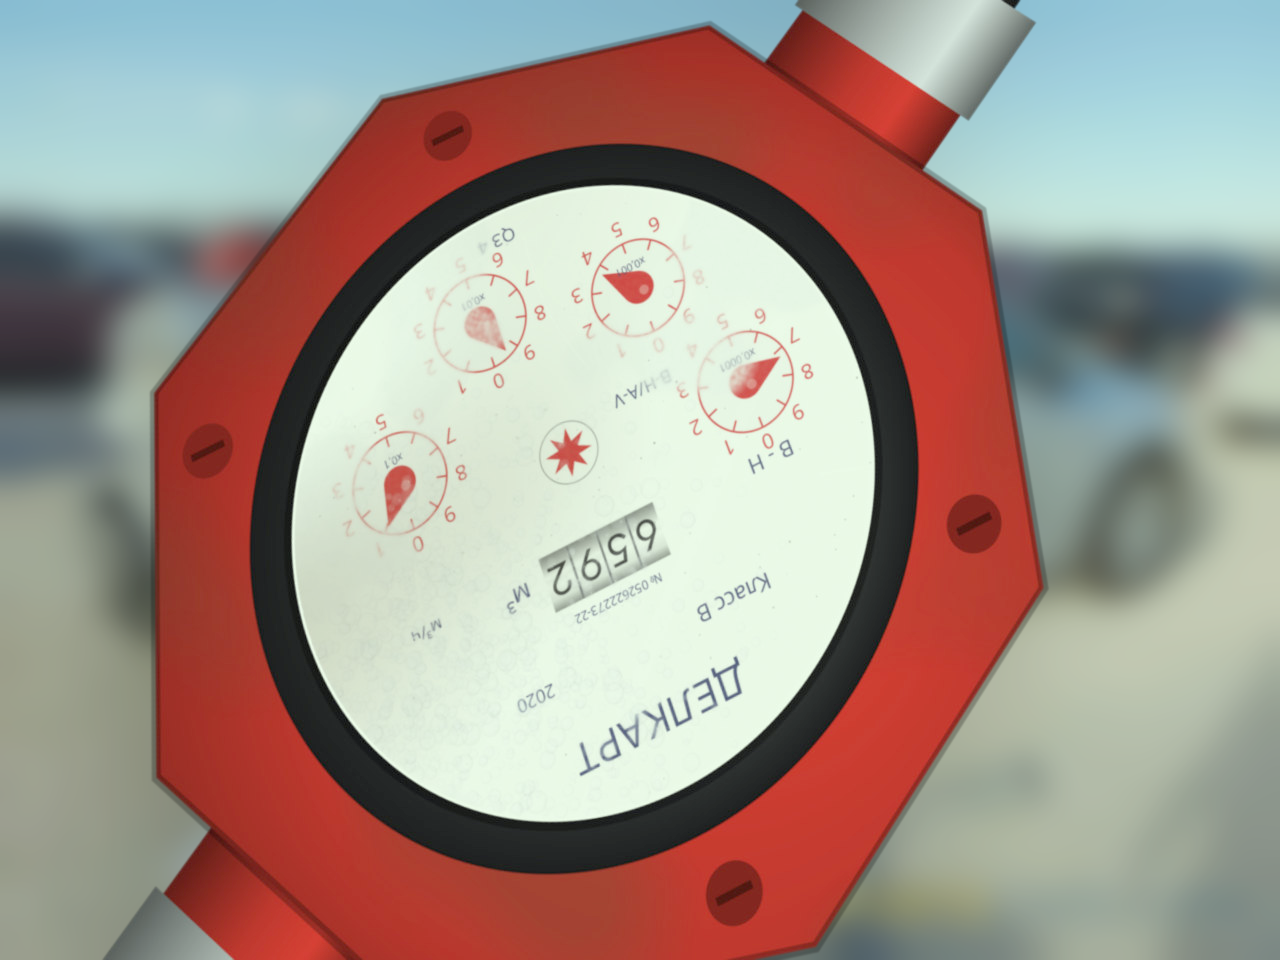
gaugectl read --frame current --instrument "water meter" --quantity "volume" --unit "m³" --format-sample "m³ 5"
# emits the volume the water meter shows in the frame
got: m³ 6592.0937
